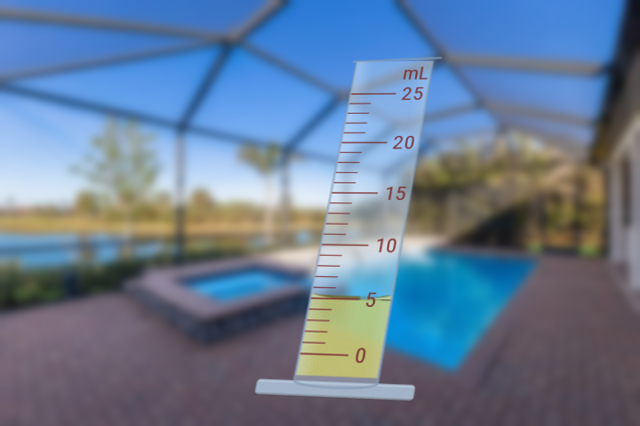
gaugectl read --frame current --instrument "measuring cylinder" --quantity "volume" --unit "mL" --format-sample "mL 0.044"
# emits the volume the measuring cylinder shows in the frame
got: mL 5
